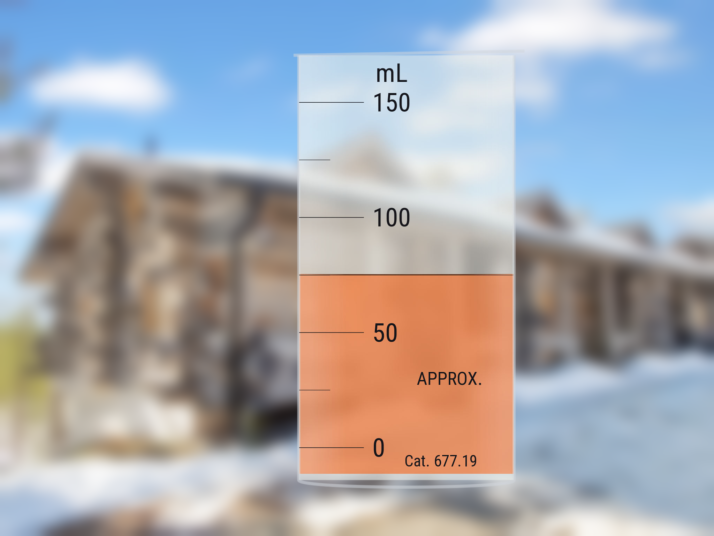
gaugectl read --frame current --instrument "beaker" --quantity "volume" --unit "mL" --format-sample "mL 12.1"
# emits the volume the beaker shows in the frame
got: mL 75
